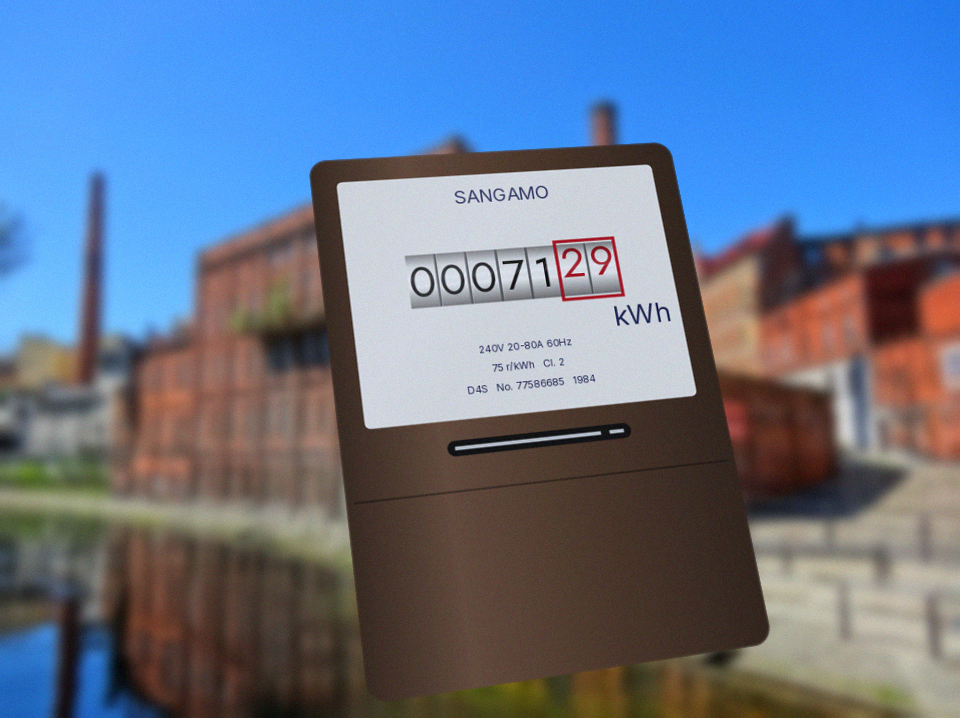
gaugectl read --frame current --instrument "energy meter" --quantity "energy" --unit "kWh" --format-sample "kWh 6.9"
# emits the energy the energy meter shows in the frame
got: kWh 71.29
